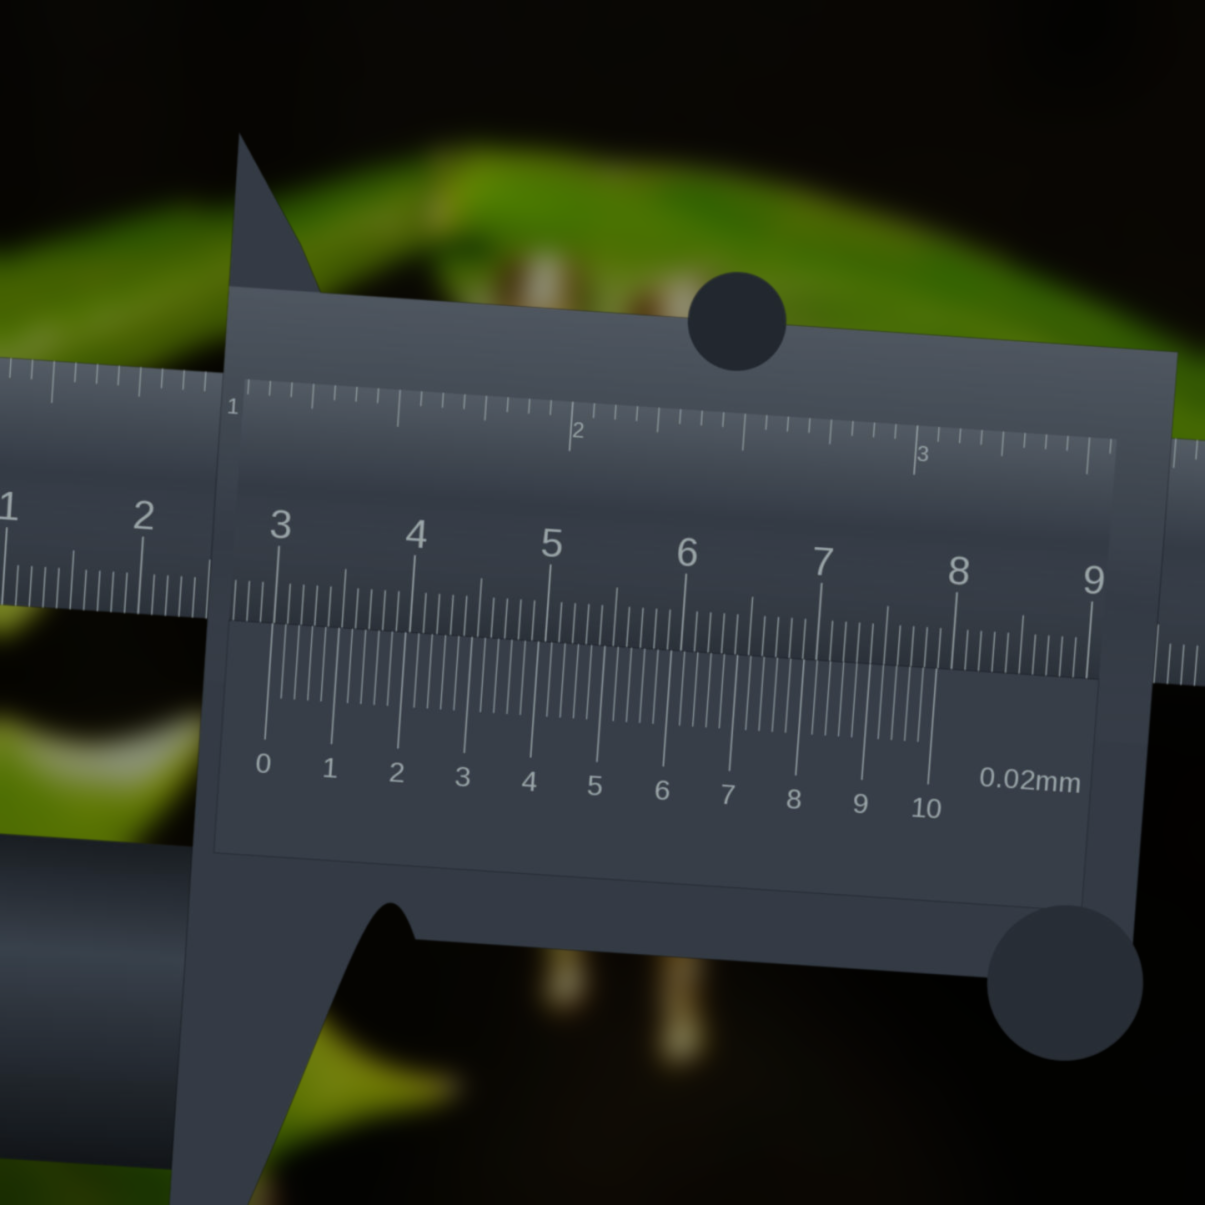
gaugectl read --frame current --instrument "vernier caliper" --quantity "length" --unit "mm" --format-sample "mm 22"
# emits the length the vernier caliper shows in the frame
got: mm 29.9
